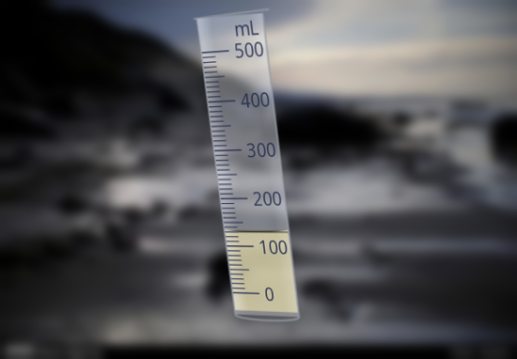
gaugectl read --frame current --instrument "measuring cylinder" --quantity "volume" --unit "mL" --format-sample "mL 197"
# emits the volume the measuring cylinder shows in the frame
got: mL 130
